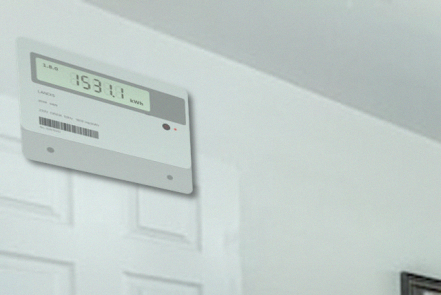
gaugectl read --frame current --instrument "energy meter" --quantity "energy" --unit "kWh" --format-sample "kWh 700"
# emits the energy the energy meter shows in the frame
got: kWh 1531.1
